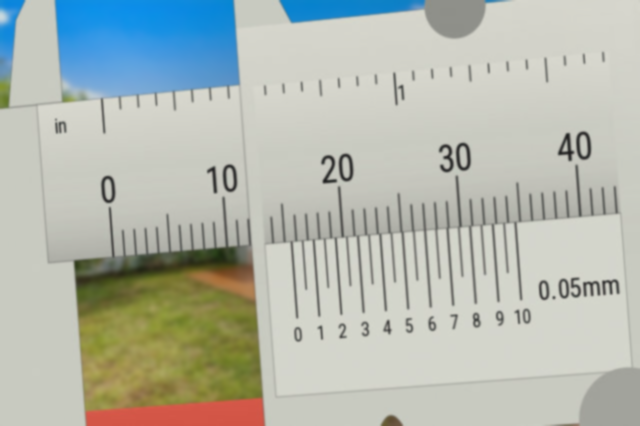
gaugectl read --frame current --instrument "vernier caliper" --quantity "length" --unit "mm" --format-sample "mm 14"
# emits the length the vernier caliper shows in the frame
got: mm 15.6
